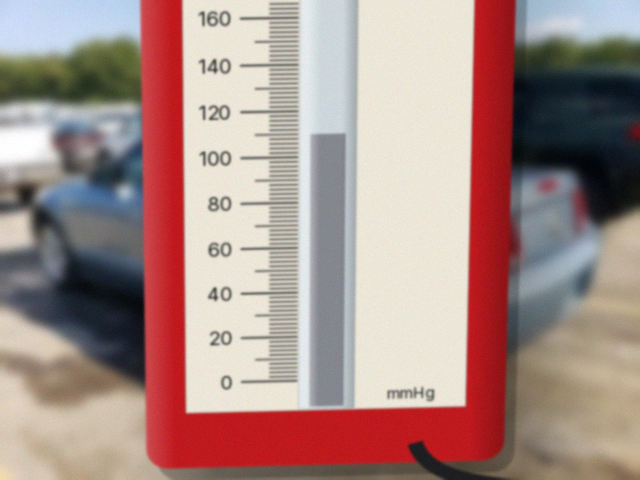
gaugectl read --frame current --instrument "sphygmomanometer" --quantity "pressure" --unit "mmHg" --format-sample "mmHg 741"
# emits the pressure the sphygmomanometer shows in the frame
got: mmHg 110
